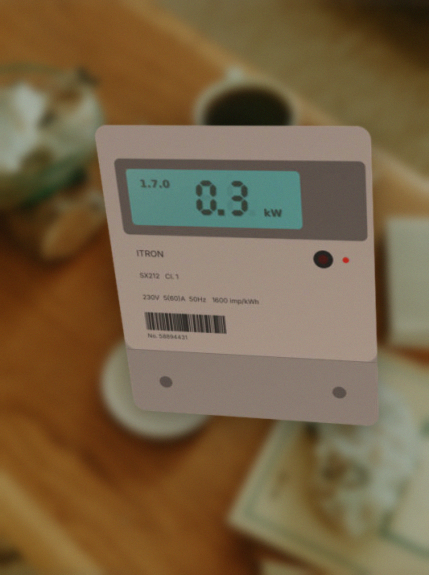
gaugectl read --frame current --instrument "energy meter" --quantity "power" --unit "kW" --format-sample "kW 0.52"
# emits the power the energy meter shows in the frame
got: kW 0.3
